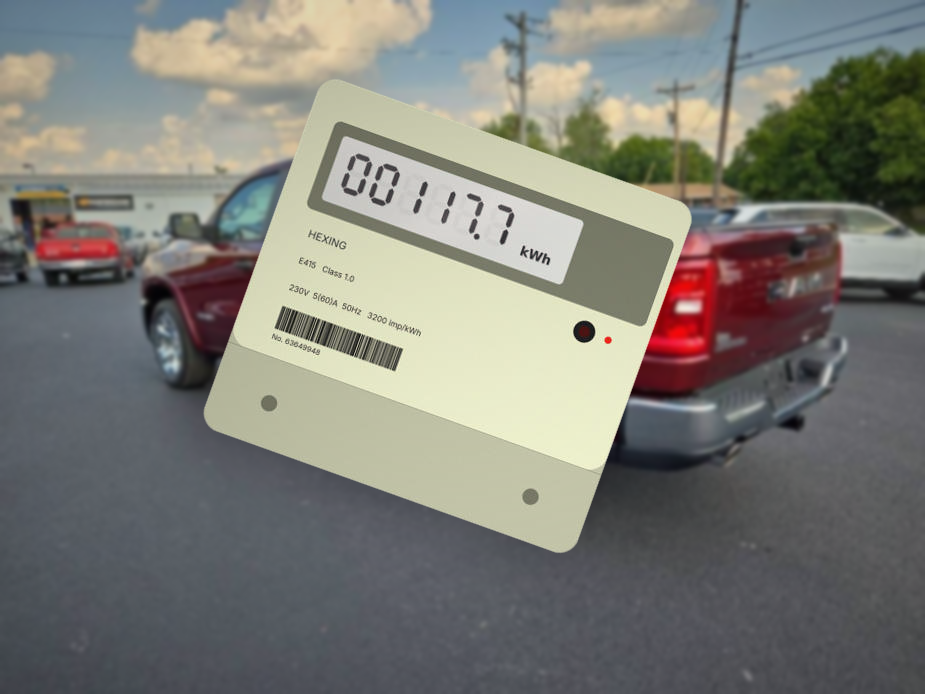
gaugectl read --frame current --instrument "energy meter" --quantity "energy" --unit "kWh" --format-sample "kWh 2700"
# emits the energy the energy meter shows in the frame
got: kWh 117.7
